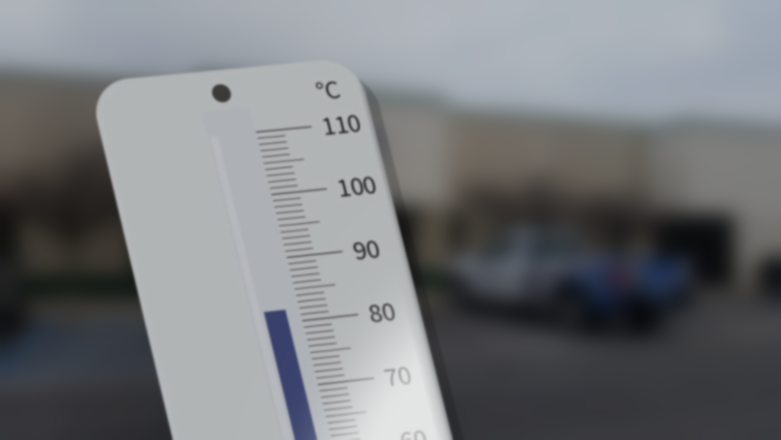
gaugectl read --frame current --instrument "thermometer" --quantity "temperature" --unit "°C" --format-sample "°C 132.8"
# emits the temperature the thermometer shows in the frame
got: °C 82
